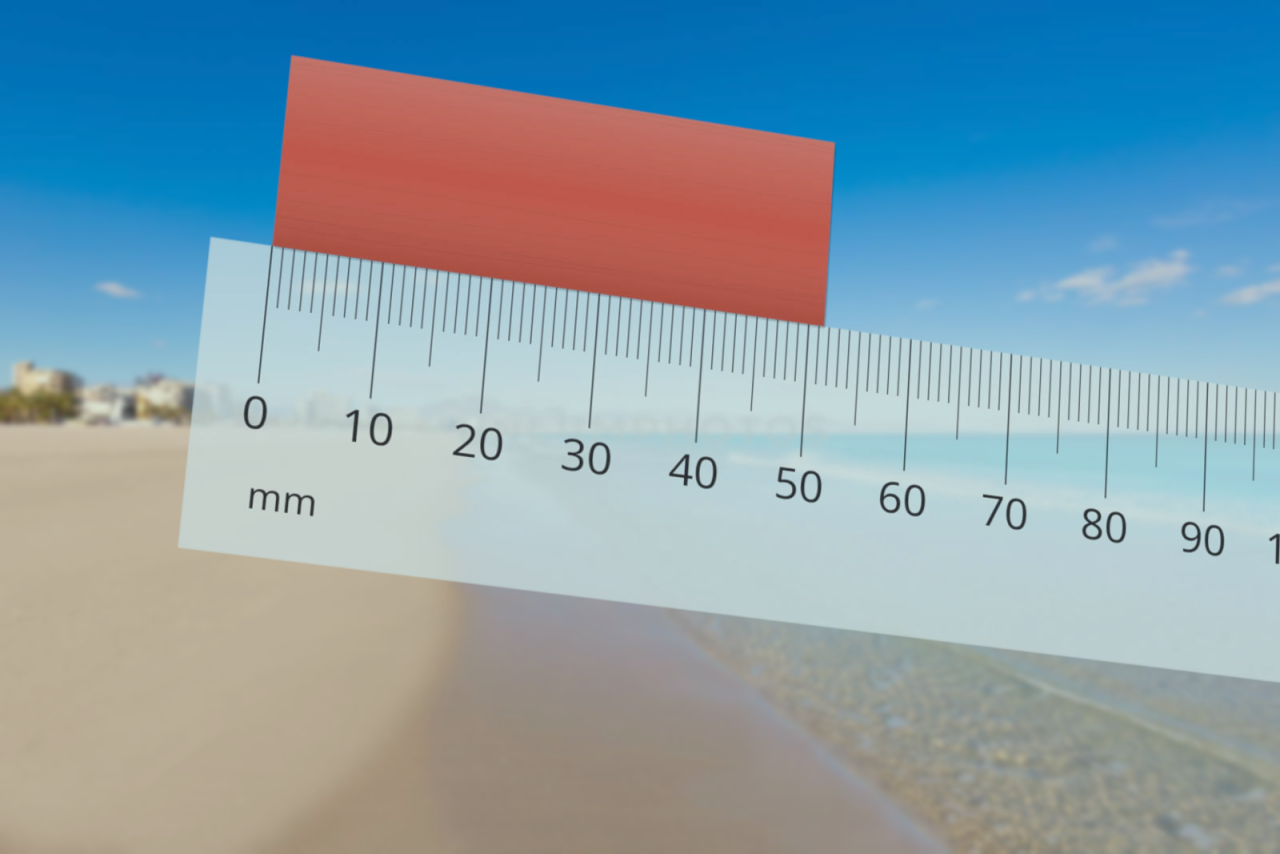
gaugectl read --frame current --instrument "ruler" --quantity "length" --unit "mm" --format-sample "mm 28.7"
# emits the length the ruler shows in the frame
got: mm 51.5
